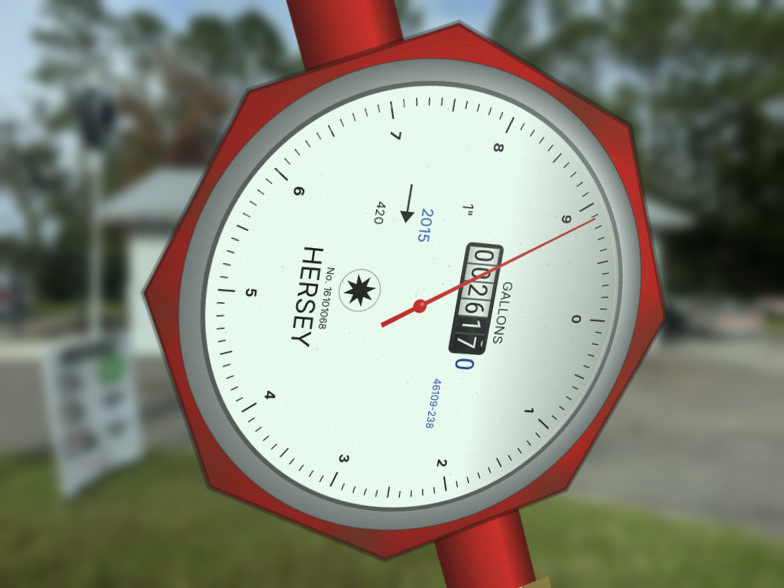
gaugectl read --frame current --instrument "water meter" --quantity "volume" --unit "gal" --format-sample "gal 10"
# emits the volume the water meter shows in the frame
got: gal 26169.1
